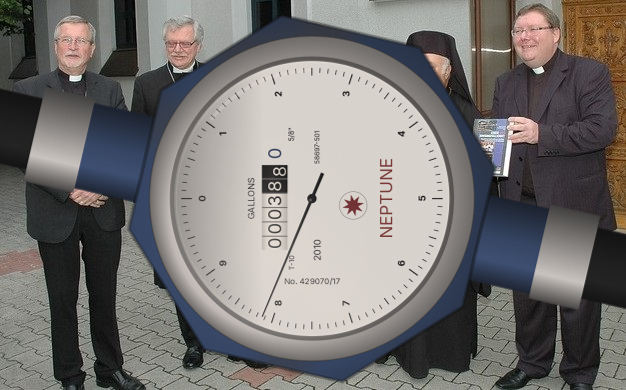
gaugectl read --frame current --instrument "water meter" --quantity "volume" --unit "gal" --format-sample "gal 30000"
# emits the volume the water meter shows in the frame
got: gal 3878.1
